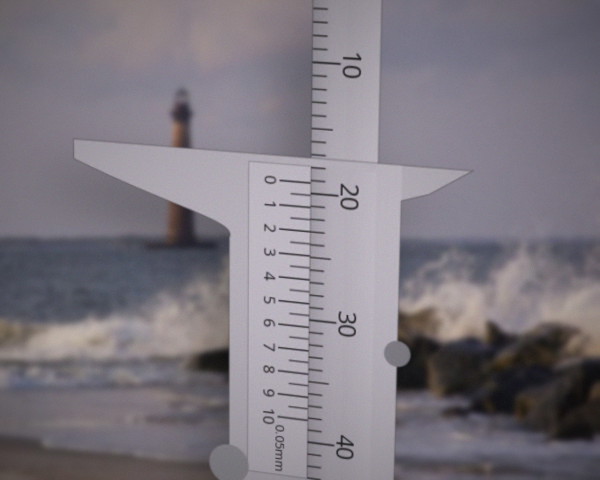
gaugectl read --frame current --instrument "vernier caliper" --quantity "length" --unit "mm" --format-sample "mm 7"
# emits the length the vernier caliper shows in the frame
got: mm 19.2
